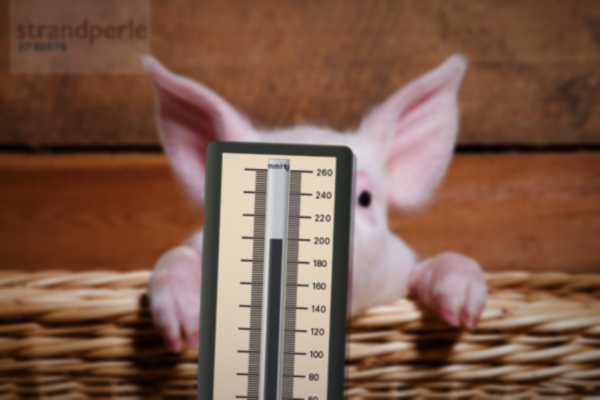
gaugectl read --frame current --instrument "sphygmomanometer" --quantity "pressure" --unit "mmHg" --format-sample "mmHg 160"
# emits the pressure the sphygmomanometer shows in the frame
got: mmHg 200
